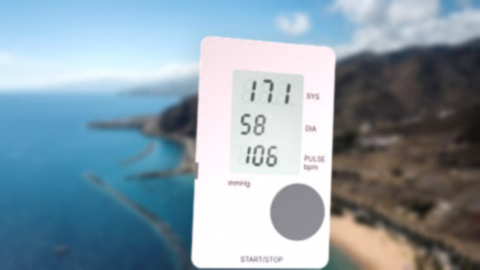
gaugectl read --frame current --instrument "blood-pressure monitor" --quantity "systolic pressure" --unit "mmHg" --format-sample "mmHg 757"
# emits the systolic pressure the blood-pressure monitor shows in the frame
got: mmHg 171
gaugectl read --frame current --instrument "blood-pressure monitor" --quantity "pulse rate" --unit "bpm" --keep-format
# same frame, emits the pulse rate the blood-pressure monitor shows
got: bpm 106
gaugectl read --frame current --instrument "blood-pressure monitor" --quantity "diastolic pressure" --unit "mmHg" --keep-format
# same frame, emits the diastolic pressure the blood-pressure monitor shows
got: mmHg 58
